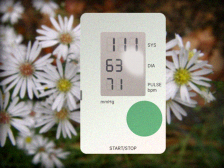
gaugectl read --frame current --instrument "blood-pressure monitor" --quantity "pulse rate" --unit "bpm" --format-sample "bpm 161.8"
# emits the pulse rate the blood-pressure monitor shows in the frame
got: bpm 71
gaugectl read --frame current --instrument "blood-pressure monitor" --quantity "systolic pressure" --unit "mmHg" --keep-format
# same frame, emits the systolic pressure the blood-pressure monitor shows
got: mmHg 111
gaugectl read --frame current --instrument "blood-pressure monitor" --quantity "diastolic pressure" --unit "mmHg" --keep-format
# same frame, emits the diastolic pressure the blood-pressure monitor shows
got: mmHg 63
